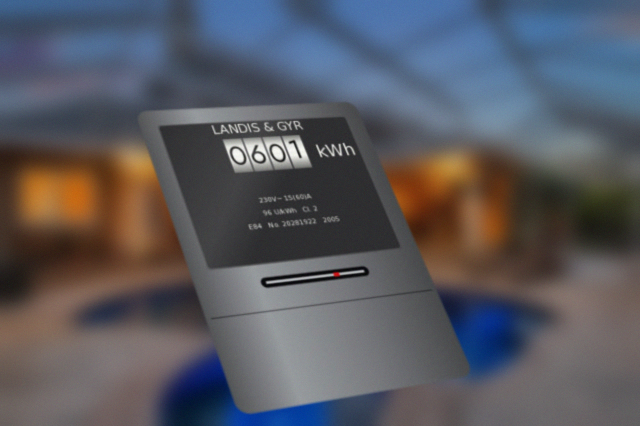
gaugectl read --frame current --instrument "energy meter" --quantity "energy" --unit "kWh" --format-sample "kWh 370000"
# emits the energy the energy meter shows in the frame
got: kWh 601
